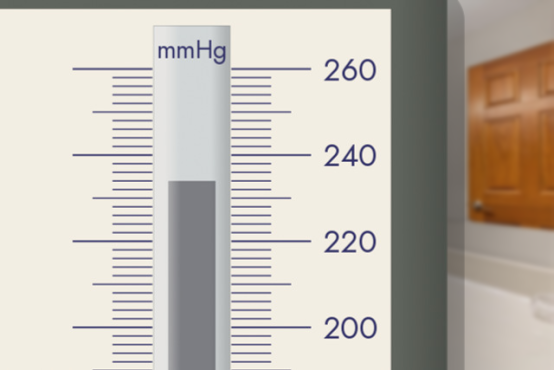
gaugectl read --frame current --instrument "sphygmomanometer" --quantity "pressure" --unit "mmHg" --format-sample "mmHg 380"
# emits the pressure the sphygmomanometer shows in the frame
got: mmHg 234
